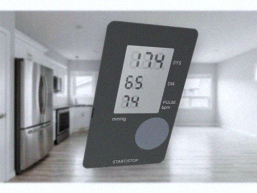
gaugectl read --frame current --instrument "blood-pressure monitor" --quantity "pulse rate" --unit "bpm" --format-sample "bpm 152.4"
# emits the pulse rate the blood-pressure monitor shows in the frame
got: bpm 74
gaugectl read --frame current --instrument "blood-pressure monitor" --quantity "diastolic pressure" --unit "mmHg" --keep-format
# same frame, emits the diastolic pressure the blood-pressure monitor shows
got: mmHg 65
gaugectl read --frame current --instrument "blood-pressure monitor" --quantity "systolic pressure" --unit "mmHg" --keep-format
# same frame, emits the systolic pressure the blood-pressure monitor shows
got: mmHg 174
